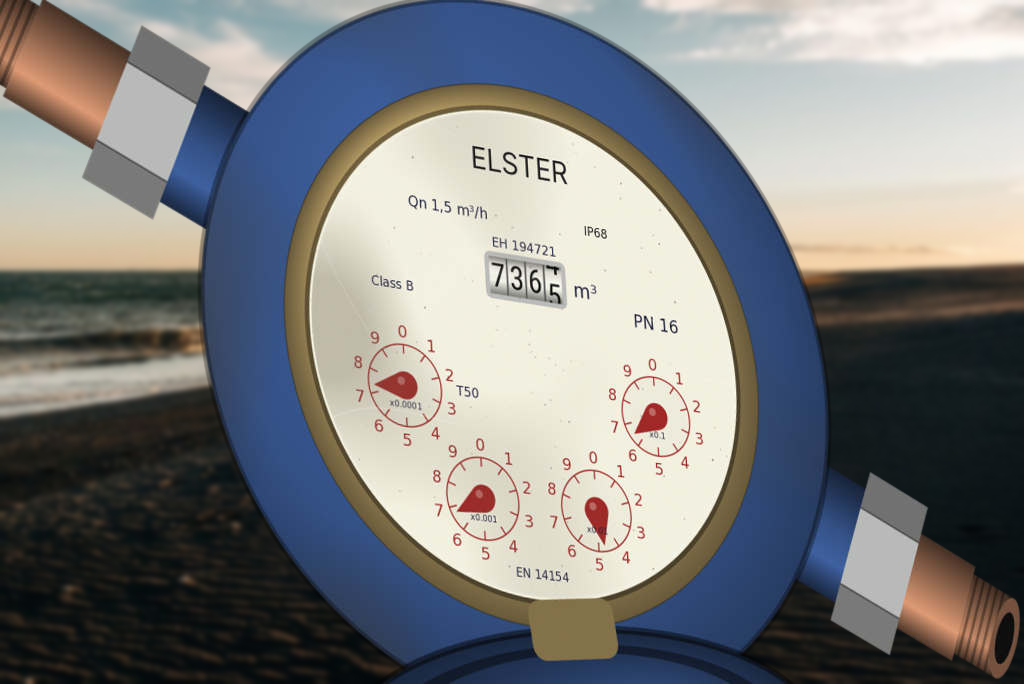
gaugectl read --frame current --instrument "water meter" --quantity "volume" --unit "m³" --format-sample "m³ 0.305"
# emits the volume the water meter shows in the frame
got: m³ 7364.6467
